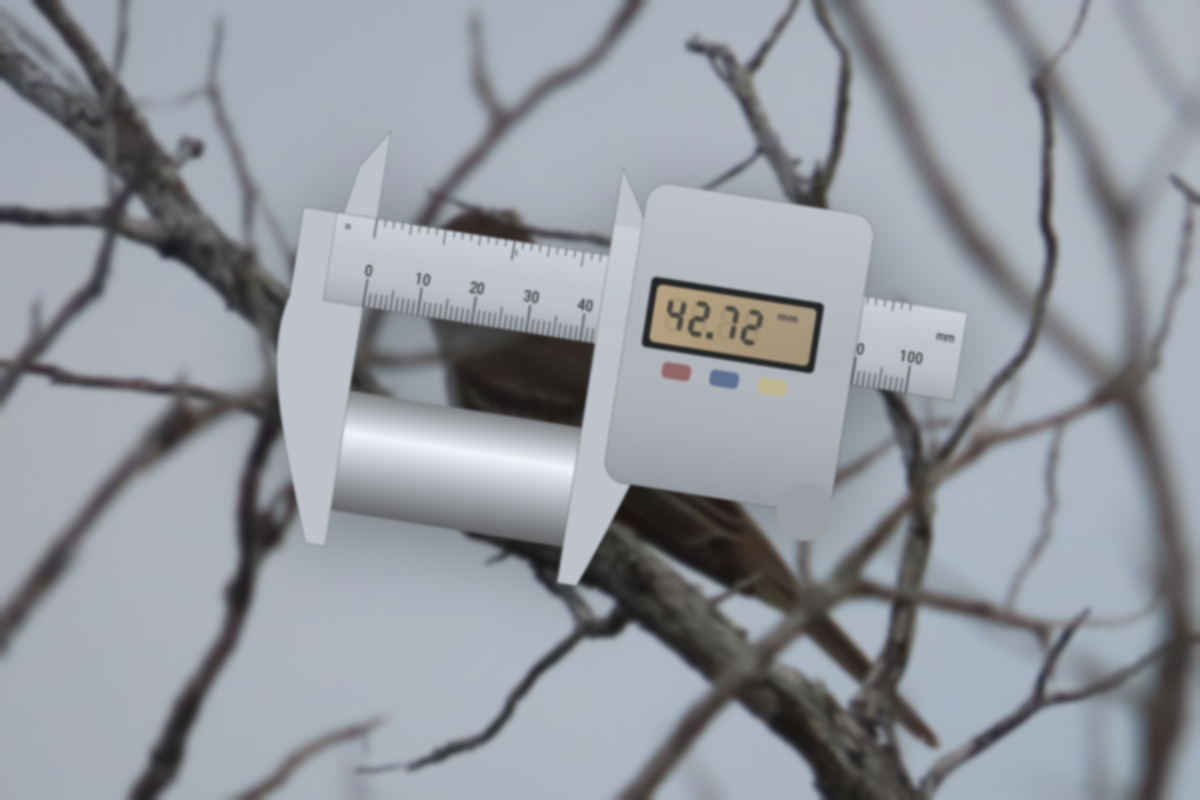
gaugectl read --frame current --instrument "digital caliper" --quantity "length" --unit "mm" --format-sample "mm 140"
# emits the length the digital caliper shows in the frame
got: mm 42.72
